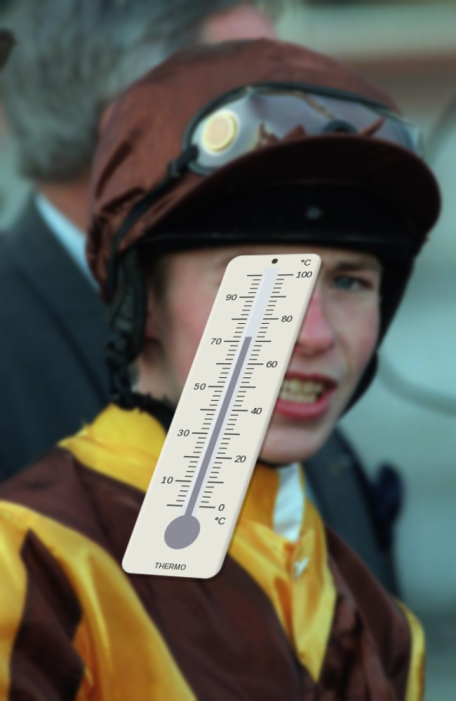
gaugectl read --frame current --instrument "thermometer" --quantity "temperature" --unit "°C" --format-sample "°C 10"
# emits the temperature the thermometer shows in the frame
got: °C 72
